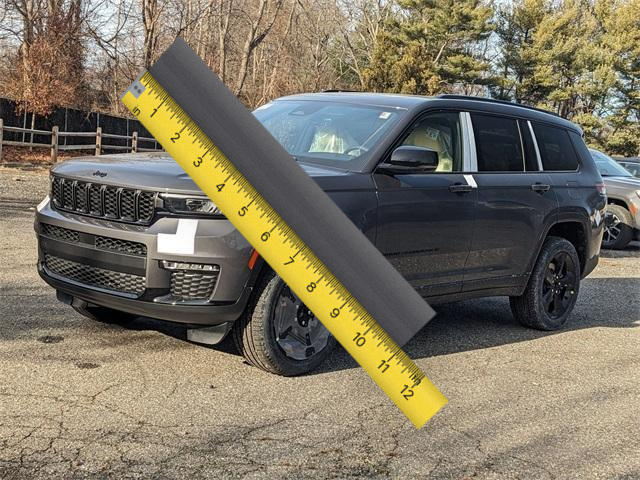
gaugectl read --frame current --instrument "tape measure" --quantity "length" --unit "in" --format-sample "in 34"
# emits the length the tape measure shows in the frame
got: in 11
